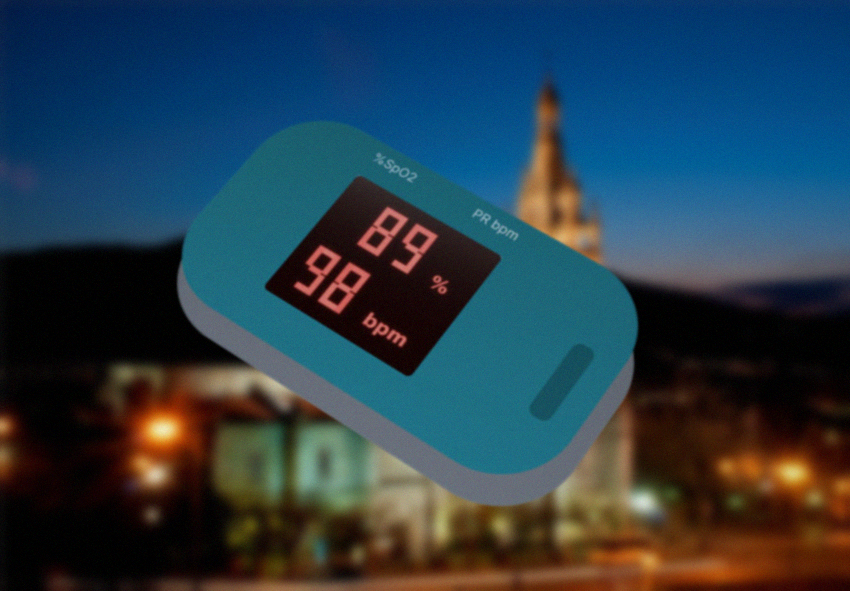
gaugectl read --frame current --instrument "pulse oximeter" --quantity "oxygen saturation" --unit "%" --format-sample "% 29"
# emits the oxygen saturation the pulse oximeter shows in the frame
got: % 89
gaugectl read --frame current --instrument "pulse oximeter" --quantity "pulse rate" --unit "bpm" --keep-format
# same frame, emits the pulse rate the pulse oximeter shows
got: bpm 98
